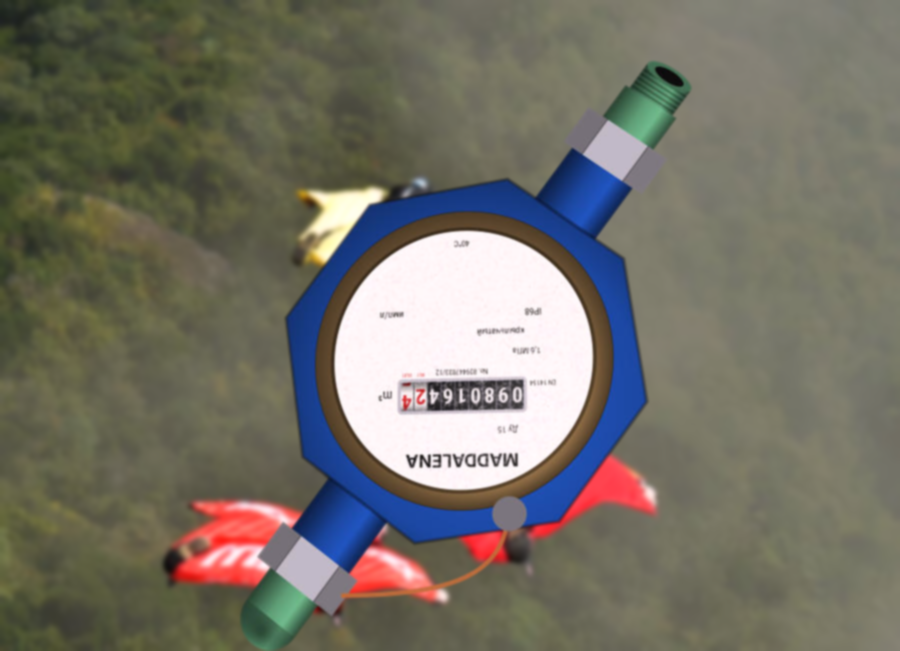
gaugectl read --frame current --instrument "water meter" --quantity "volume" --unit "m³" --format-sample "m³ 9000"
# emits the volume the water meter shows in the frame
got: m³ 980164.24
